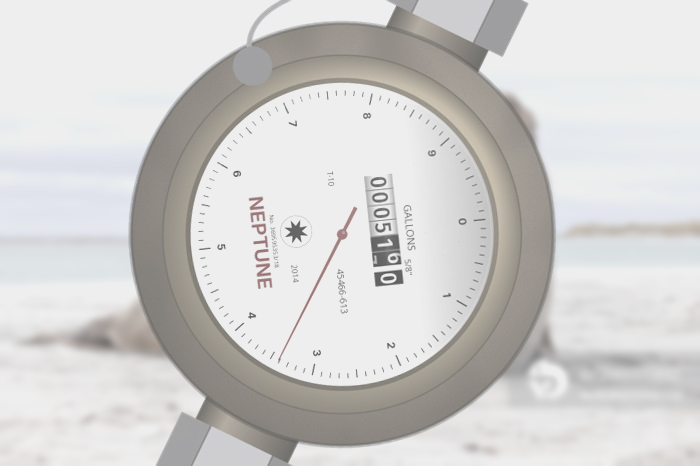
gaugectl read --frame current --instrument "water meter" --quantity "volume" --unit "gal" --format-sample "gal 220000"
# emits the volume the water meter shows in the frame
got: gal 5163.4
